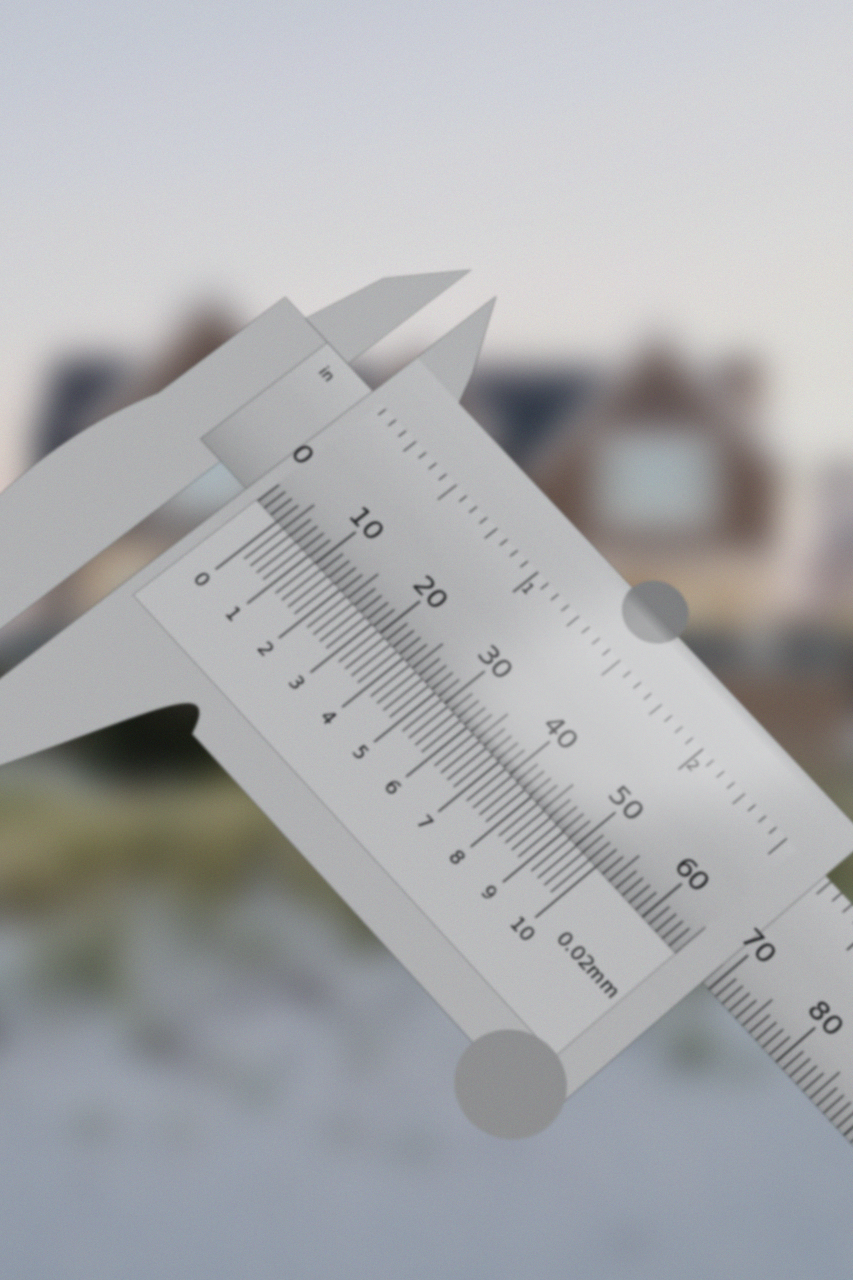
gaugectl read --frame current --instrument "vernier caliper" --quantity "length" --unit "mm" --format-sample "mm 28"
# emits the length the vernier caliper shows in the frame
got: mm 4.0
